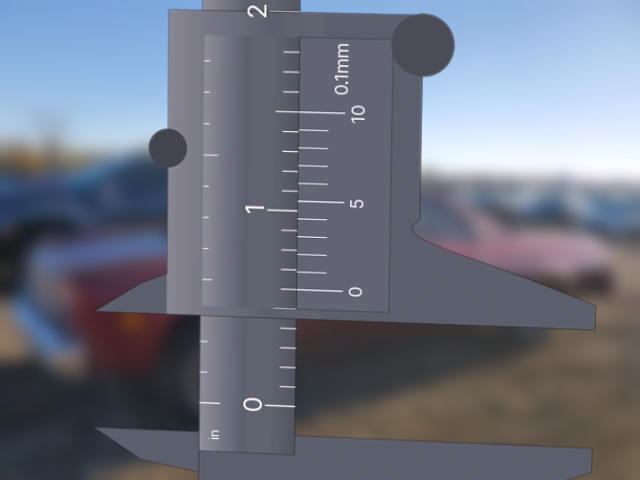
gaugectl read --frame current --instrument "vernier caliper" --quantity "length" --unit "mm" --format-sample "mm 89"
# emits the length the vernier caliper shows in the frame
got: mm 6.0
